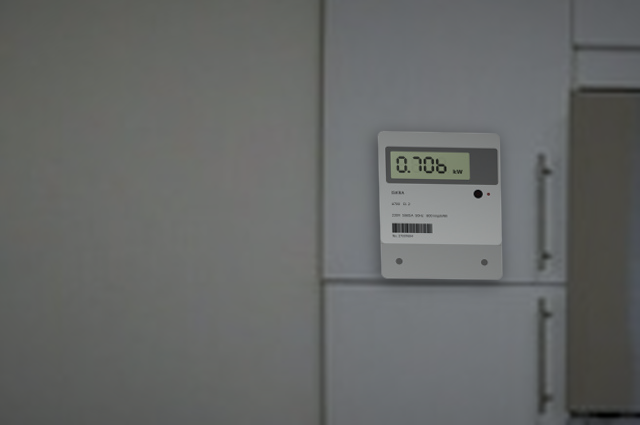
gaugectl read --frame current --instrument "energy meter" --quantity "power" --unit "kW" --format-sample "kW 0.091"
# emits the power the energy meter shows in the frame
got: kW 0.706
